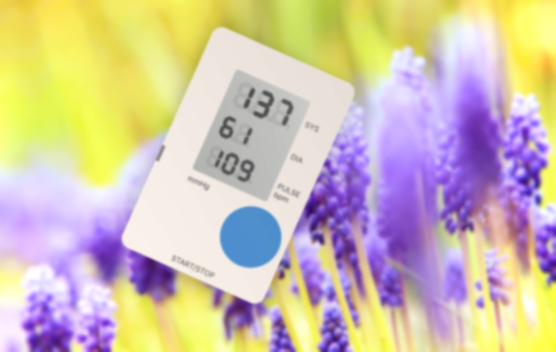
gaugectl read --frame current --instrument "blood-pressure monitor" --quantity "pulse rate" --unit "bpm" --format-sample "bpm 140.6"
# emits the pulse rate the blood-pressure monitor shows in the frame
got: bpm 109
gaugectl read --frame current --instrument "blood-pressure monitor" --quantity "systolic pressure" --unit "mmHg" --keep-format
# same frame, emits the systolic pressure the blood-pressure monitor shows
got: mmHg 137
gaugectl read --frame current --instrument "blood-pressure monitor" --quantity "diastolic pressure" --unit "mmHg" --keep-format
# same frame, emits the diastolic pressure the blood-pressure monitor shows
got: mmHg 61
